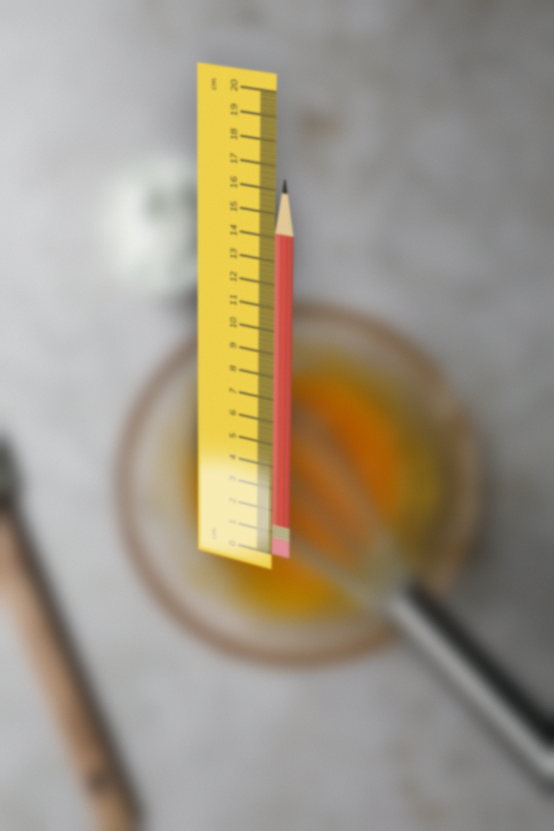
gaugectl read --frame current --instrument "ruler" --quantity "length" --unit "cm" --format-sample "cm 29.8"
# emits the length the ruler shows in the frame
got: cm 16.5
